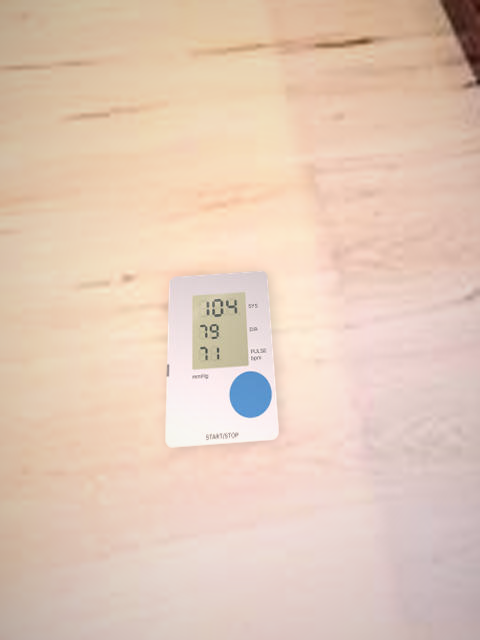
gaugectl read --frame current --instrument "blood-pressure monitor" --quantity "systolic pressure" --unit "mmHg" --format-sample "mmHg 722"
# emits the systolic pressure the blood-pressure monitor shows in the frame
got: mmHg 104
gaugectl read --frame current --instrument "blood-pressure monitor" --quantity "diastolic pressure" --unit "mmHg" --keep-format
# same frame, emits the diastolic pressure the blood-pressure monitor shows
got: mmHg 79
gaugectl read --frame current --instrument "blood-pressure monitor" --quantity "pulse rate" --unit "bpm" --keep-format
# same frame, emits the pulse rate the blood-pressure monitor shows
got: bpm 71
